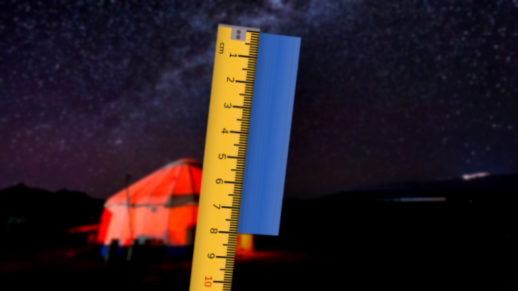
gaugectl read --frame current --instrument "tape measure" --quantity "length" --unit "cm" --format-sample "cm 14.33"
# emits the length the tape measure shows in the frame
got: cm 8
